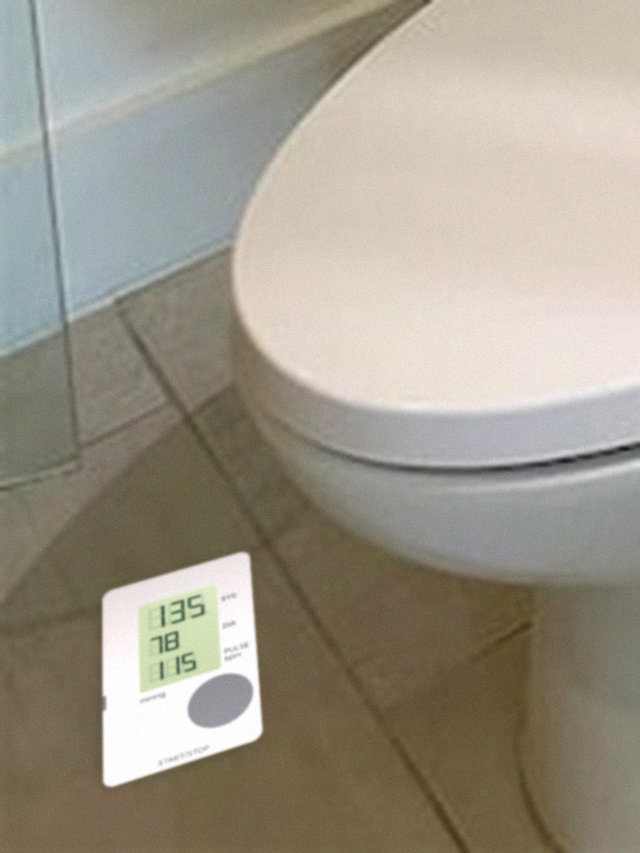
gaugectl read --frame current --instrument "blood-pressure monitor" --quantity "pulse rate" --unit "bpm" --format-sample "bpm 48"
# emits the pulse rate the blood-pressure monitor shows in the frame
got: bpm 115
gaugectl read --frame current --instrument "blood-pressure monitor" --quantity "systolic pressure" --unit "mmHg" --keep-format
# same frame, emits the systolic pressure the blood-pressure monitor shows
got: mmHg 135
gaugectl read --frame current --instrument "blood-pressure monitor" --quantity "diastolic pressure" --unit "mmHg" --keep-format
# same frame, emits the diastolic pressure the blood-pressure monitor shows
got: mmHg 78
